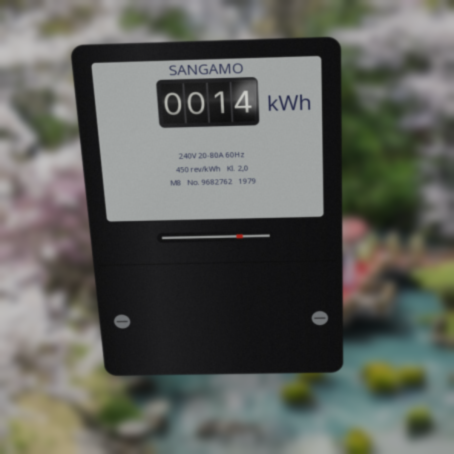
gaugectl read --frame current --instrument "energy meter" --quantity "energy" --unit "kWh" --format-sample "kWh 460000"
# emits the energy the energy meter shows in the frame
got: kWh 14
